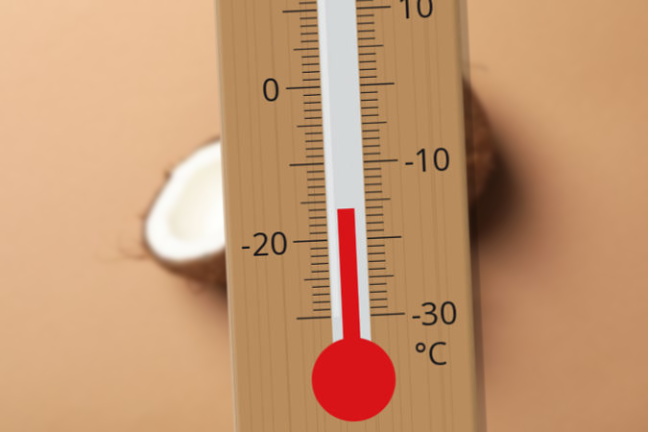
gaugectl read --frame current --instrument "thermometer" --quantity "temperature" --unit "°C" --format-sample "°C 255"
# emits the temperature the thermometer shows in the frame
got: °C -16
